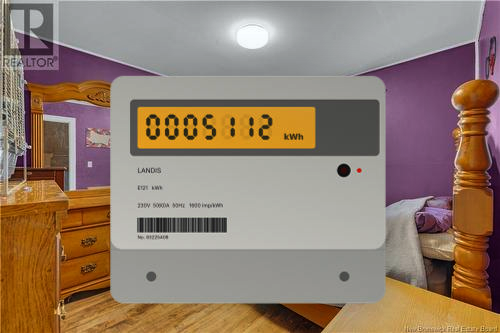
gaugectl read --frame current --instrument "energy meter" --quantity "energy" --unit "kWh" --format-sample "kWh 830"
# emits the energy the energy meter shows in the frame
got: kWh 5112
